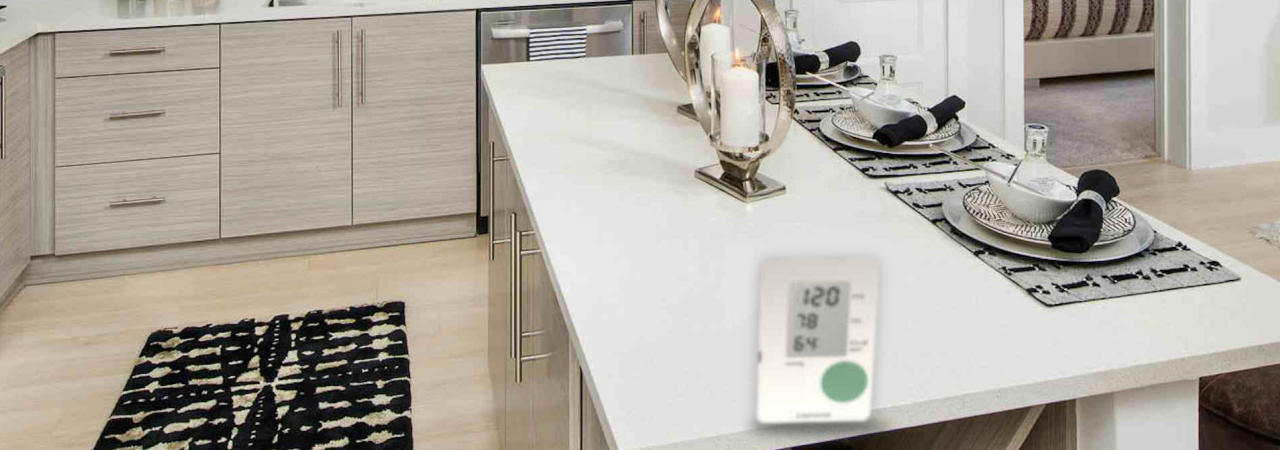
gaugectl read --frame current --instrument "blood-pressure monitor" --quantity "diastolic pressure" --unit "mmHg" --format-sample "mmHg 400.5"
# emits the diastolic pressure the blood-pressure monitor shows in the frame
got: mmHg 78
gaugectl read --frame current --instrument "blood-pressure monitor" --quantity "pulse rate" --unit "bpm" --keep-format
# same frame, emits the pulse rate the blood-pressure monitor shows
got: bpm 64
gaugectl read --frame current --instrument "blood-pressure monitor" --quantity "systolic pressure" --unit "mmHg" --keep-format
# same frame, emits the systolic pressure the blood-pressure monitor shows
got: mmHg 120
